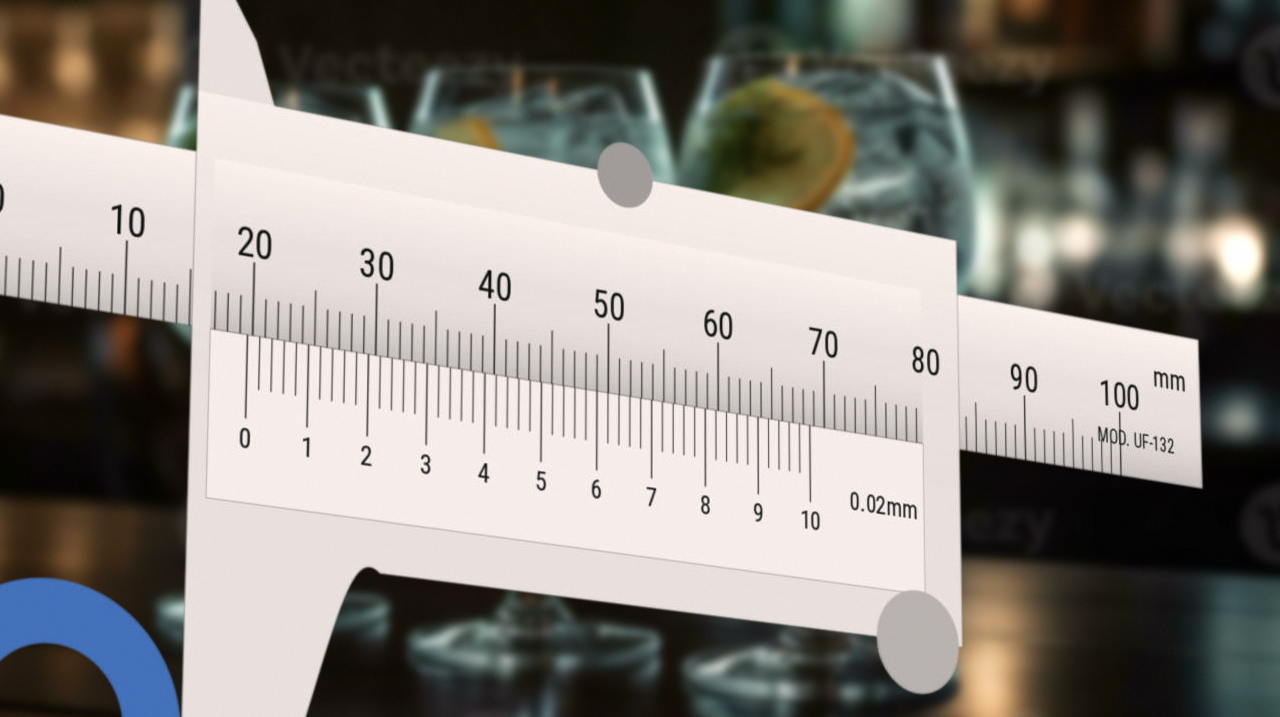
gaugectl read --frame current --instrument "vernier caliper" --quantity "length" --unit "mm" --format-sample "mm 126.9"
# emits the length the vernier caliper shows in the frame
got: mm 19.6
